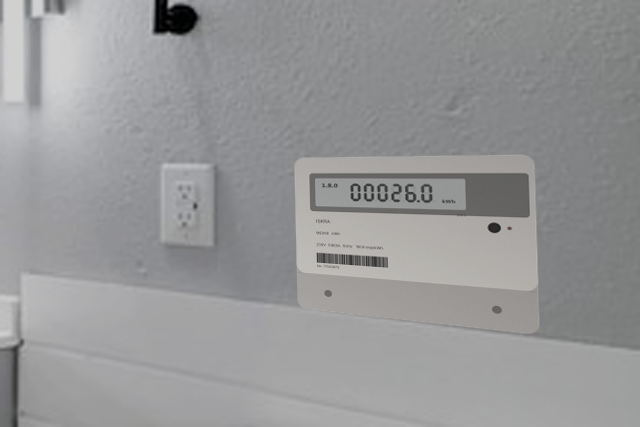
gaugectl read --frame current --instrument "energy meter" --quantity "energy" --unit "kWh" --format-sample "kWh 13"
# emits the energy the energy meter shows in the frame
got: kWh 26.0
